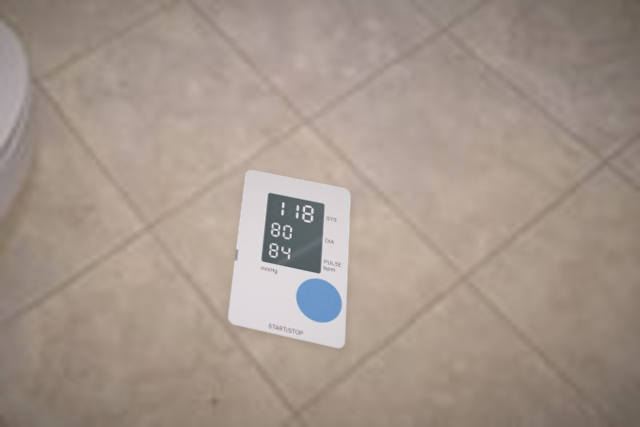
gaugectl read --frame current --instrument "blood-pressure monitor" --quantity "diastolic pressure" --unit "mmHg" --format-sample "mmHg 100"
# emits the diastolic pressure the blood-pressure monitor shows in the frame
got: mmHg 80
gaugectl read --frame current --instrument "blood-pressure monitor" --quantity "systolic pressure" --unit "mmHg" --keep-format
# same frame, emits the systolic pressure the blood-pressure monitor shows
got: mmHg 118
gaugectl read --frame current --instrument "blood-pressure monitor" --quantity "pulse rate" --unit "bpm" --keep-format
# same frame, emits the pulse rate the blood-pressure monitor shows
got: bpm 84
